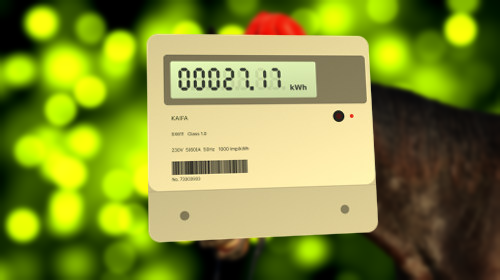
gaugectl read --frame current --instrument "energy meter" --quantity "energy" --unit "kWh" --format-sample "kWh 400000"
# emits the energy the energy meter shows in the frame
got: kWh 27.17
